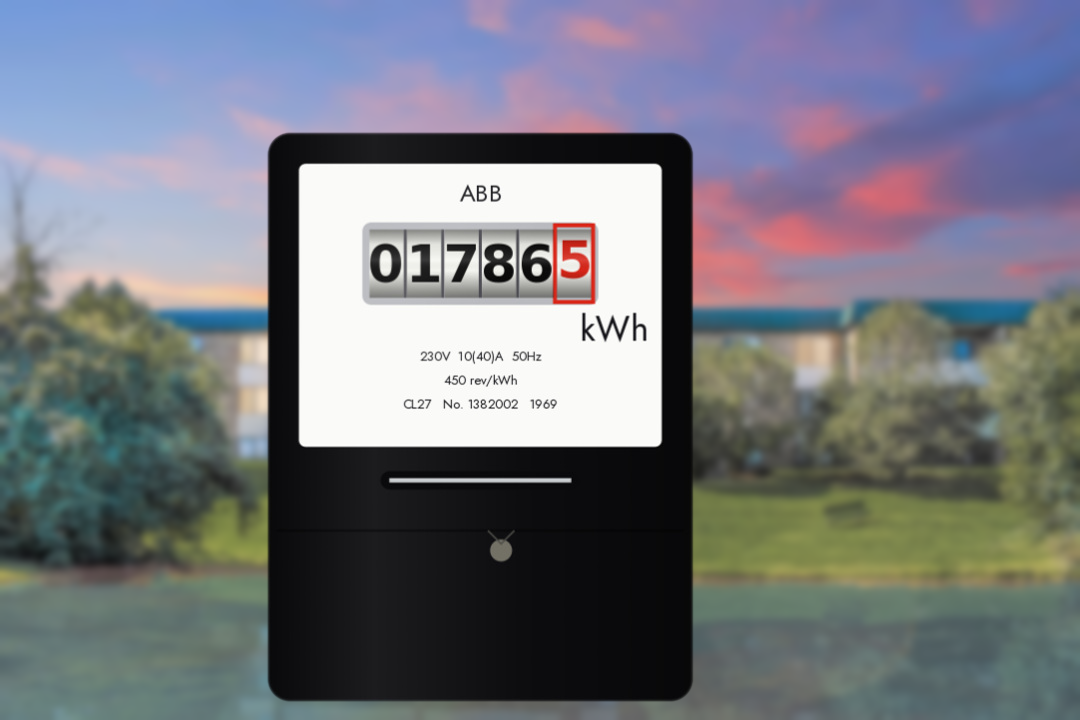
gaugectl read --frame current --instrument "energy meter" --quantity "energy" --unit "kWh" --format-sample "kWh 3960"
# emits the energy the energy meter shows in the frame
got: kWh 1786.5
